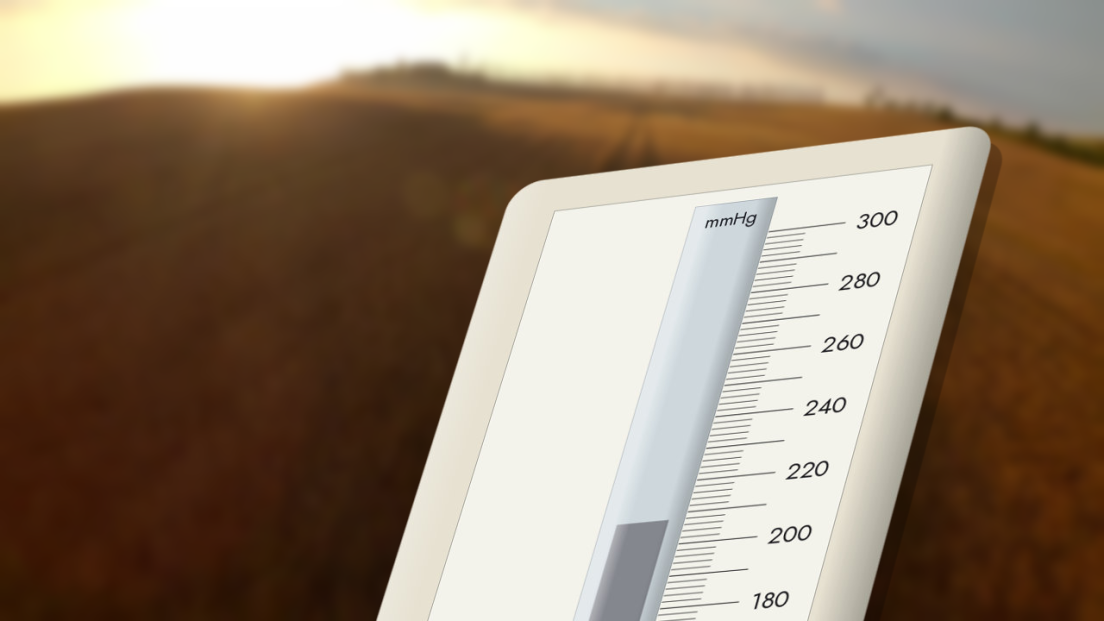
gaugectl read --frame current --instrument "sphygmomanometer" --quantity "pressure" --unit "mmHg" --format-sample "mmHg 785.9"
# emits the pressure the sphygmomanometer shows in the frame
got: mmHg 208
